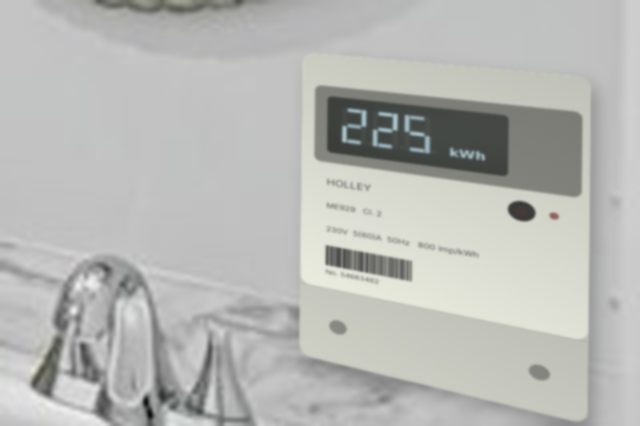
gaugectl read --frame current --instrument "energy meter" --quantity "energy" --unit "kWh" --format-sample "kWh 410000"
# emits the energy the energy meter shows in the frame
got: kWh 225
